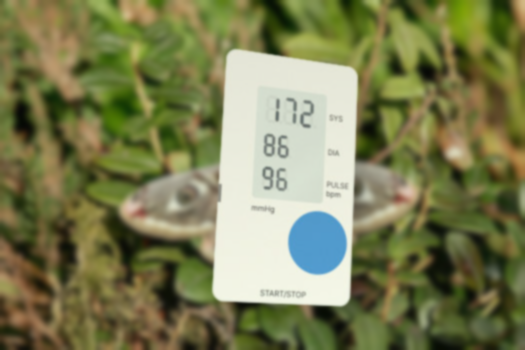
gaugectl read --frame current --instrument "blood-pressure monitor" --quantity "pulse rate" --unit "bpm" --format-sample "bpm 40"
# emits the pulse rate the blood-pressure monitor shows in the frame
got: bpm 96
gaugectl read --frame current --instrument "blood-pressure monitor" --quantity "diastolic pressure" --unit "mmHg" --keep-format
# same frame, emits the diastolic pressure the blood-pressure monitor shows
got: mmHg 86
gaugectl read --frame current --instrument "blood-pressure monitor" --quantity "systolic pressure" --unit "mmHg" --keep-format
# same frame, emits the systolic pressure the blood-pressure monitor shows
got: mmHg 172
